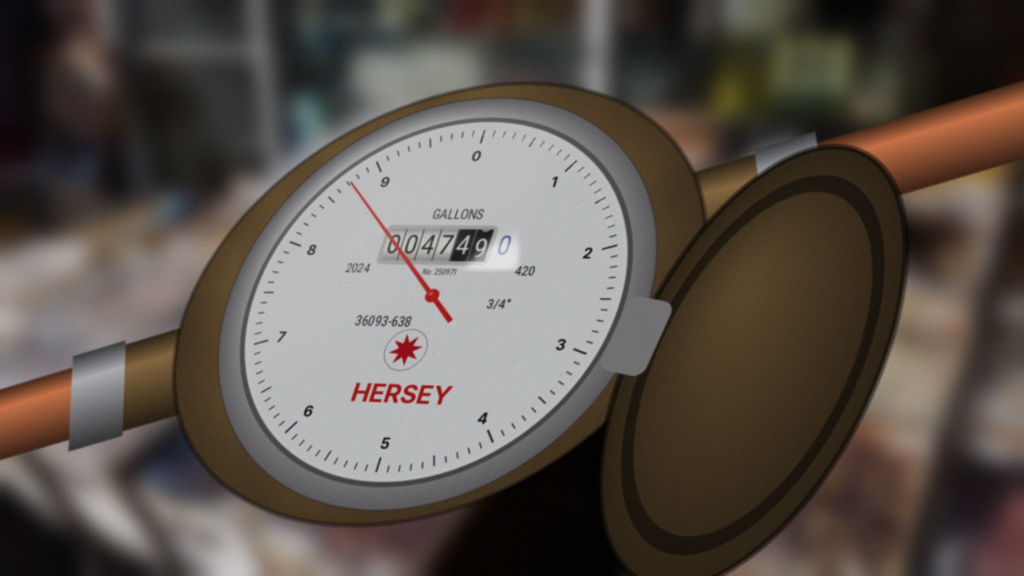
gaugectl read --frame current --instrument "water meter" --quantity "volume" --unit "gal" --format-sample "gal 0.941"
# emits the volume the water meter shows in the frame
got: gal 47488.7
